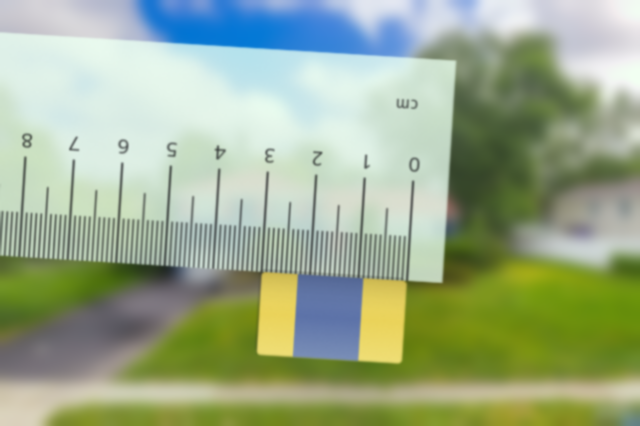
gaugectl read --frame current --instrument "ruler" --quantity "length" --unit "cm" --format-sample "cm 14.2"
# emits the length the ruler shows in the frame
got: cm 3
